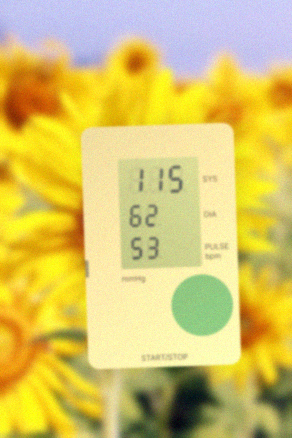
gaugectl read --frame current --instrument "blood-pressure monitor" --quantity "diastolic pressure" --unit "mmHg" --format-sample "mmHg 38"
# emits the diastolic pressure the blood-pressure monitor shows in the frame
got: mmHg 62
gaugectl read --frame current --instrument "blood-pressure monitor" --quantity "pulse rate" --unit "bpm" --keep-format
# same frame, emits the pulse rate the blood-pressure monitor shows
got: bpm 53
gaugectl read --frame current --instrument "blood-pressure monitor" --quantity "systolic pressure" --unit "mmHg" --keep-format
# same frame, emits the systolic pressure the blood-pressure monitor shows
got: mmHg 115
